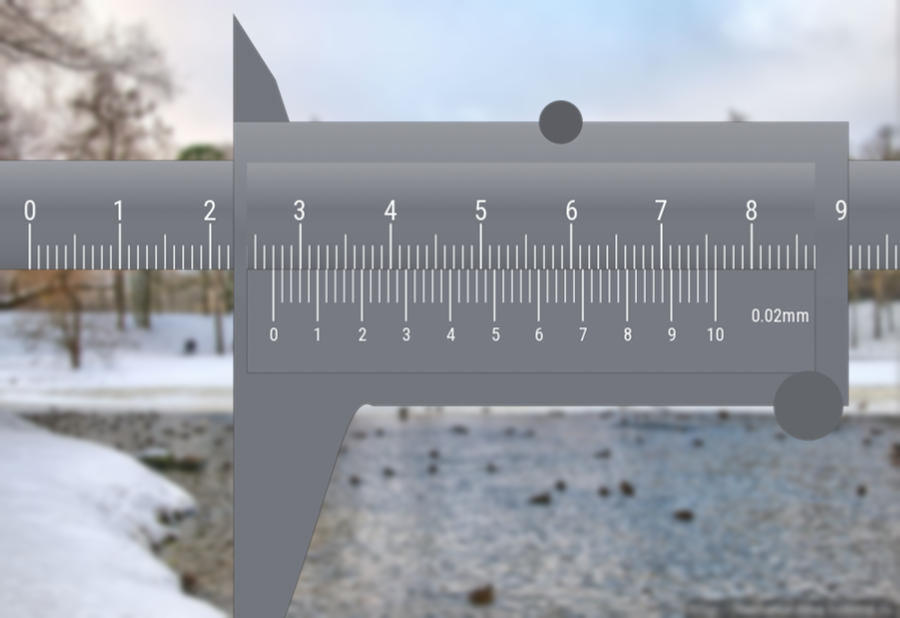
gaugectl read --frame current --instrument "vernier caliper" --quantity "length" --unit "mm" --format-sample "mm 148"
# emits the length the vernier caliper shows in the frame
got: mm 27.0
